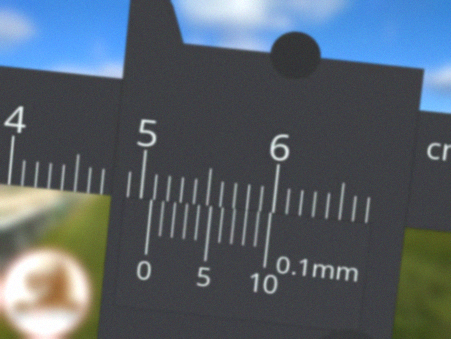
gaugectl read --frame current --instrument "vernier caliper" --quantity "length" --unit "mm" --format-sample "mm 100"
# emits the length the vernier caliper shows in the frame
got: mm 50.8
